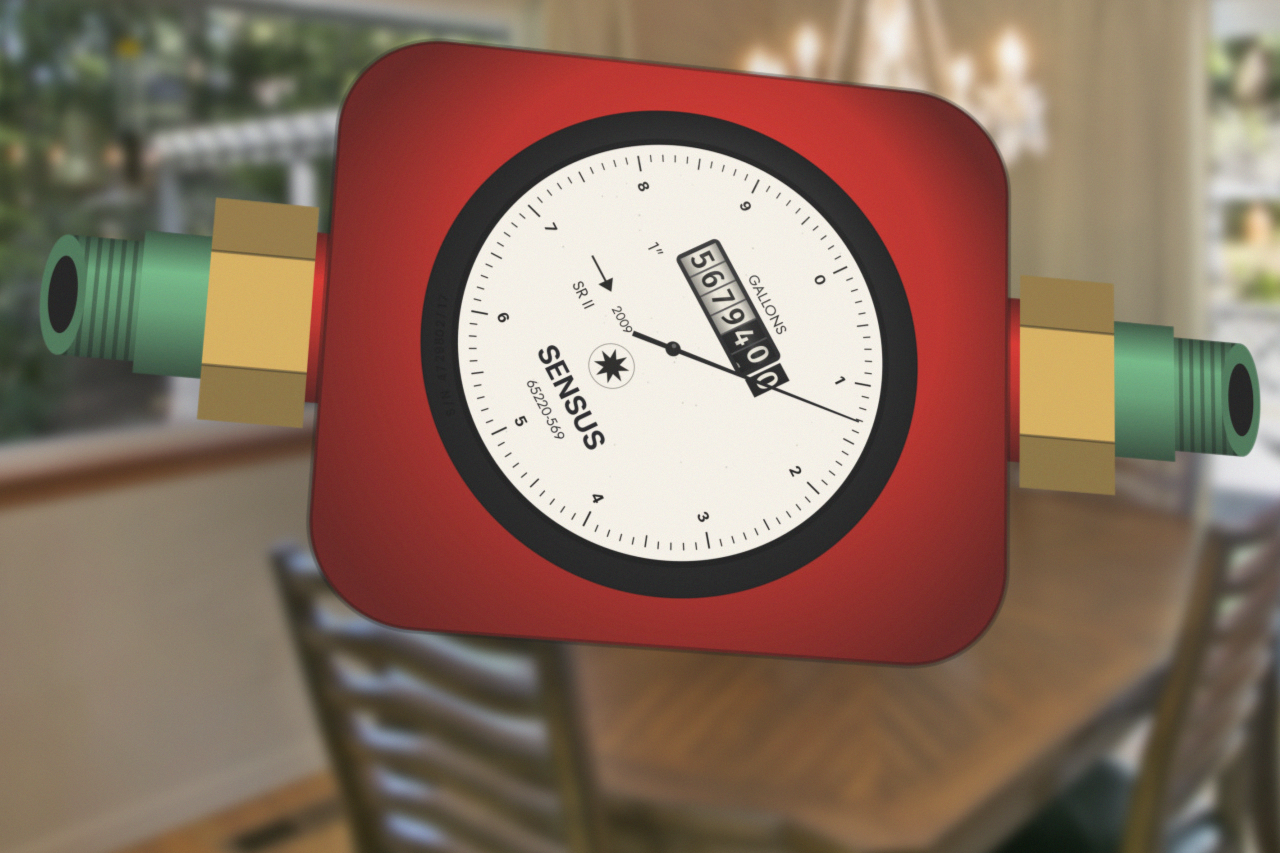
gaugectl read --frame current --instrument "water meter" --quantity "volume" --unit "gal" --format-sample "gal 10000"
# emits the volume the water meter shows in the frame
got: gal 5679401.3
